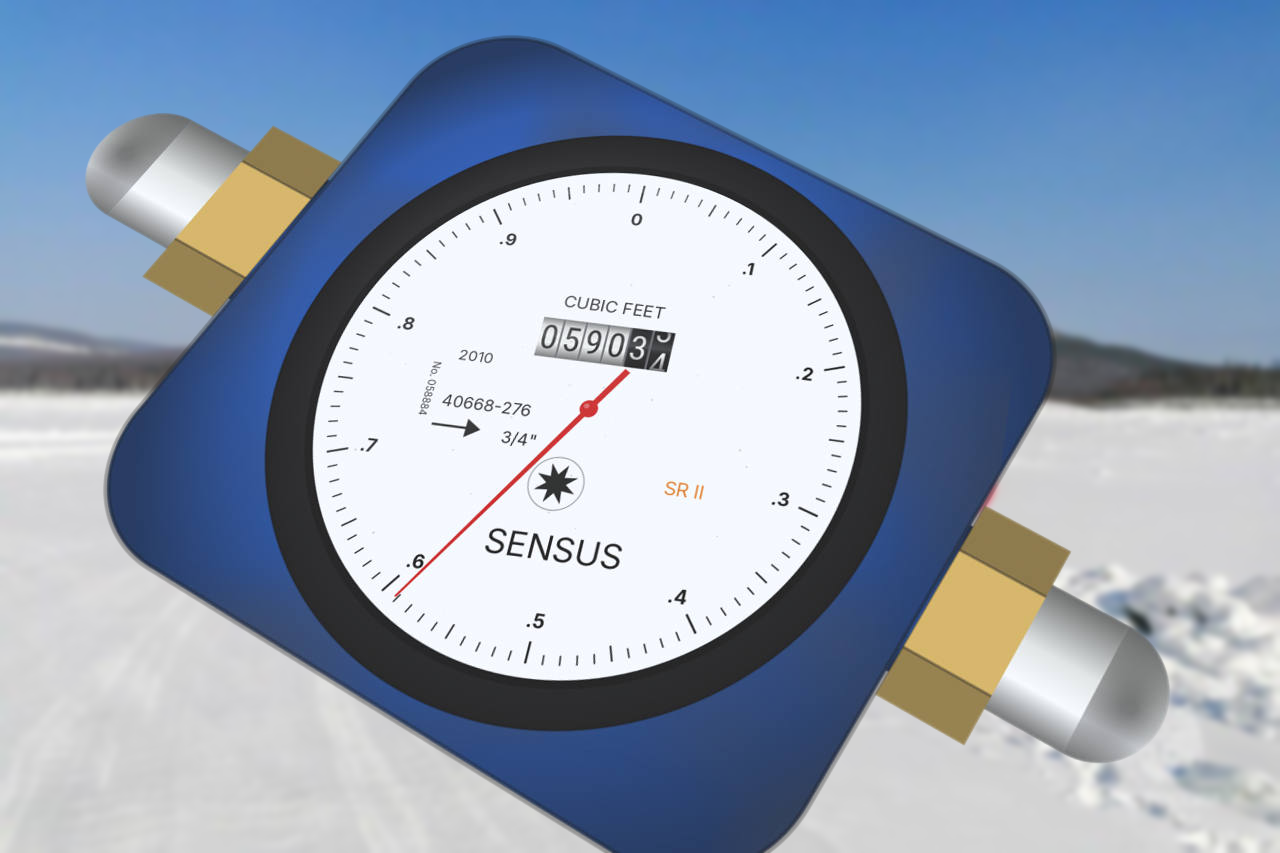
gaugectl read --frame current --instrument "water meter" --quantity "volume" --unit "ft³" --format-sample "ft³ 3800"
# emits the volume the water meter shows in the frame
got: ft³ 59033.59
